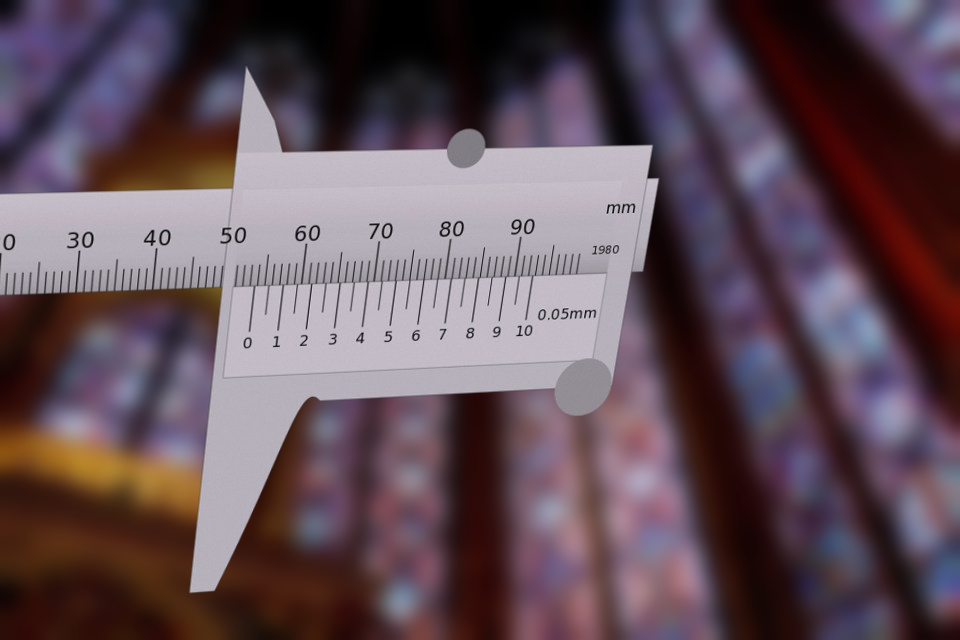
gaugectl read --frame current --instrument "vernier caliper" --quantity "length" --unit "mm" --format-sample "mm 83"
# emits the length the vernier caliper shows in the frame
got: mm 53.6
